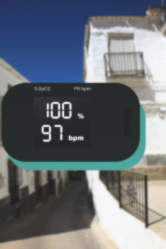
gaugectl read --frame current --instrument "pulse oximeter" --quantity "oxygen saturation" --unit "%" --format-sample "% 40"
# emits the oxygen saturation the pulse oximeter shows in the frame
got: % 100
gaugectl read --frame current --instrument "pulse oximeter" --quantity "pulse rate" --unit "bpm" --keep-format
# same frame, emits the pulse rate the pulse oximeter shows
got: bpm 97
